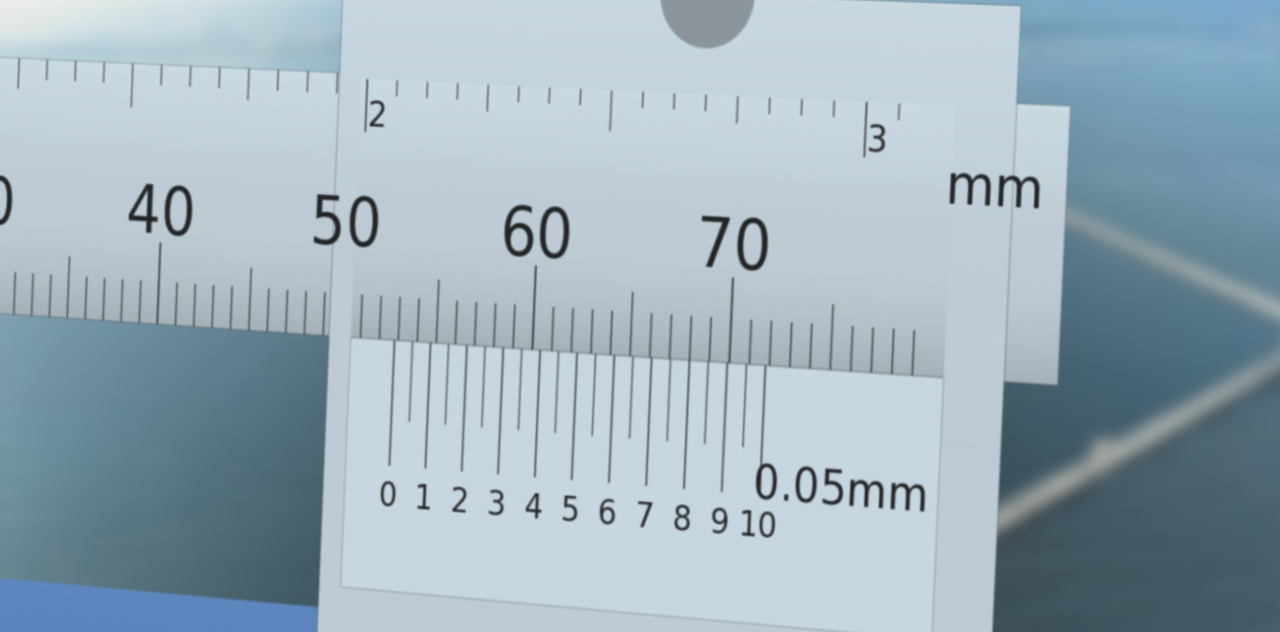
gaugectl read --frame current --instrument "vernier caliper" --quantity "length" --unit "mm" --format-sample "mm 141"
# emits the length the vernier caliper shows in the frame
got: mm 52.8
